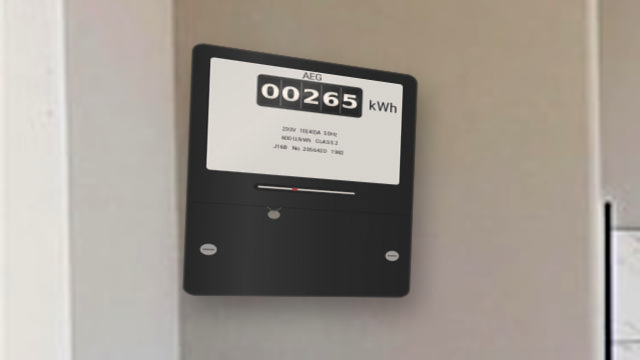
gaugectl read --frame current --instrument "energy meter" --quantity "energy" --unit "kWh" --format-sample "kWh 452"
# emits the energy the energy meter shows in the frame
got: kWh 265
